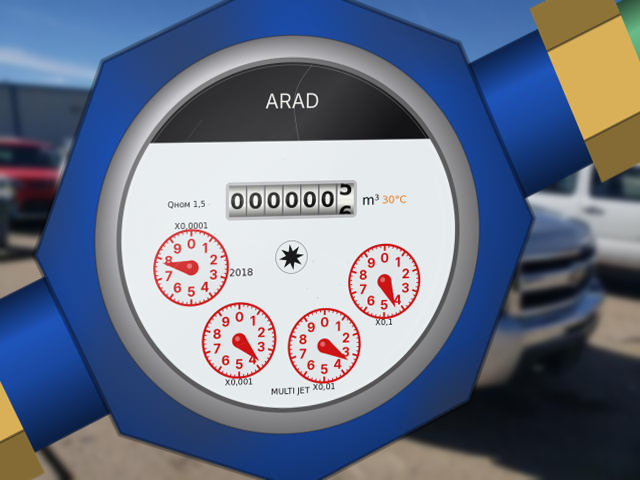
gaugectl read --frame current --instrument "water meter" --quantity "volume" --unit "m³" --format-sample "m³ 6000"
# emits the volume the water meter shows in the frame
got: m³ 5.4337
